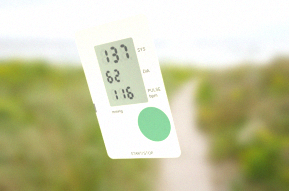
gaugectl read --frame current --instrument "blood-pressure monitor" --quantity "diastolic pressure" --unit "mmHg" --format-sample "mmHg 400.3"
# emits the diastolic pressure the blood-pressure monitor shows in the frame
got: mmHg 62
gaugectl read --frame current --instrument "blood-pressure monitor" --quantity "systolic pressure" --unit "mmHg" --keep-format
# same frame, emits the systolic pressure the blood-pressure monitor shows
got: mmHg 137
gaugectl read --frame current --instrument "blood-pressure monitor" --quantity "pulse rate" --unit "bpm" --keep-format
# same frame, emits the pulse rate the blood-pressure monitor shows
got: bpm 116
